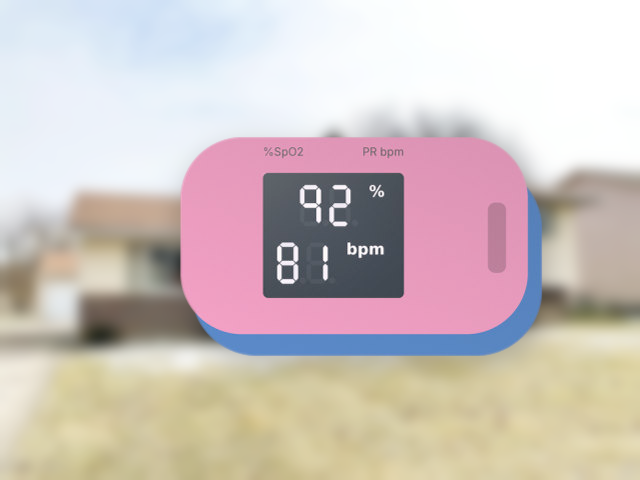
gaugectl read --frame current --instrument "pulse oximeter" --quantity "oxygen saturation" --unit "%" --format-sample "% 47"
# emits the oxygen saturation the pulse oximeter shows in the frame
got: % 92
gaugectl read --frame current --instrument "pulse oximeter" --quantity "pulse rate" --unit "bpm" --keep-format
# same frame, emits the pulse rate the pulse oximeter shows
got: bpm 81
